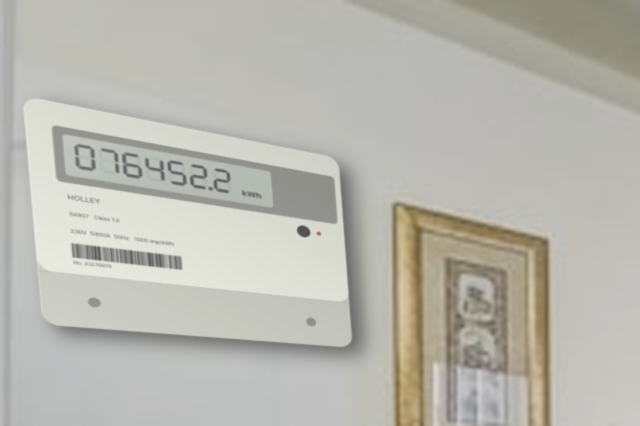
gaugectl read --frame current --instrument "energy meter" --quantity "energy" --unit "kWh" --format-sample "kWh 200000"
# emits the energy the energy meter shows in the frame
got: kWh 76452.2
